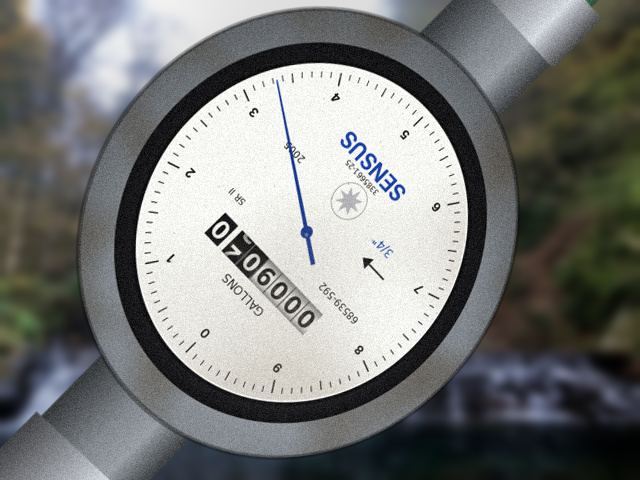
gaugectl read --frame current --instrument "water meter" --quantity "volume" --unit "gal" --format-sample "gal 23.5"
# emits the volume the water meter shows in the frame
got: gal 9023.3
